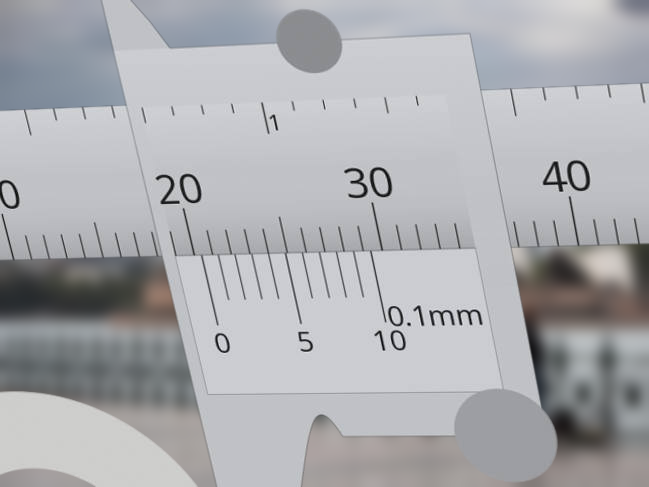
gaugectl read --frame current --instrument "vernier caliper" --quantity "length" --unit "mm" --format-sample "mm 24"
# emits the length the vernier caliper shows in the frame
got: mm 20.4
